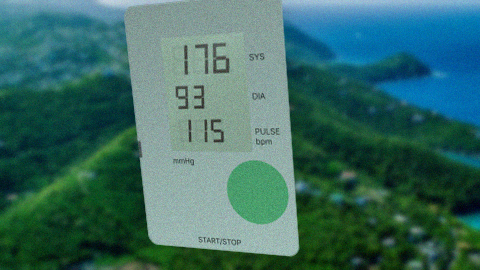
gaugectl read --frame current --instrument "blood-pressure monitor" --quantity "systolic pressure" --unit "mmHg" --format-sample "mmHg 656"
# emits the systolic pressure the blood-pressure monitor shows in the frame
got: mmHg 176
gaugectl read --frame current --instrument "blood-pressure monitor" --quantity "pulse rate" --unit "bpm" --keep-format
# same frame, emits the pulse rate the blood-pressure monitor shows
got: bpm 115
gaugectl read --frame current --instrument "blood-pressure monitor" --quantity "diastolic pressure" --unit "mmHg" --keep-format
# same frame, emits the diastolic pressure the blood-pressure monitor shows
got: mmHg 93
